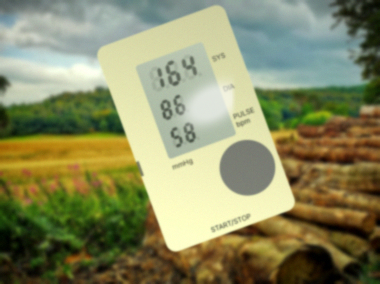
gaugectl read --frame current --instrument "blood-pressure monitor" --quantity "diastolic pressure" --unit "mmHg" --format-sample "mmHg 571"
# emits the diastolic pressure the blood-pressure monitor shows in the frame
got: mmHg 86
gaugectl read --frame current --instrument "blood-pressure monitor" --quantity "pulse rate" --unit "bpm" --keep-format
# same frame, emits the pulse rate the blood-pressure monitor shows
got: bpm 58
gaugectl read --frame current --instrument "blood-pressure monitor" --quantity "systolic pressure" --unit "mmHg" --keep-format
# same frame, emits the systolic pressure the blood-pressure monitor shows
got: mmHg 164
